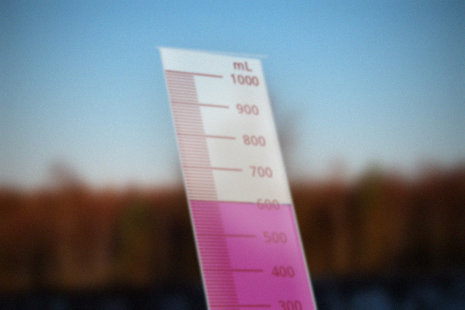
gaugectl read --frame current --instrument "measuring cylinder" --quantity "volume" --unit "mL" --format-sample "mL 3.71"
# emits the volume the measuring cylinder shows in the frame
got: mL 600
